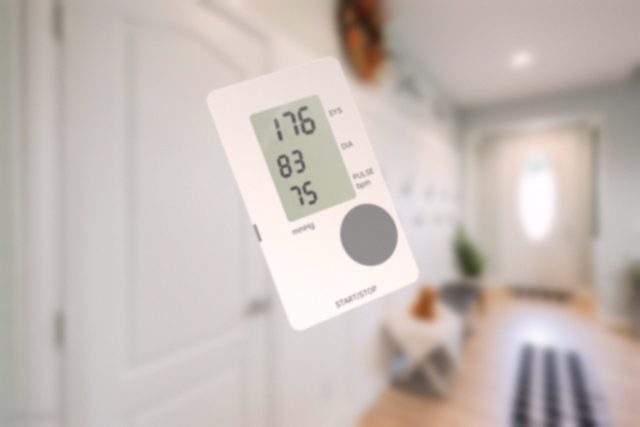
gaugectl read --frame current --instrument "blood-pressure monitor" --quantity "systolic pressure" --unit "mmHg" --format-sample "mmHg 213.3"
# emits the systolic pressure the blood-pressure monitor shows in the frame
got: mmHg 176
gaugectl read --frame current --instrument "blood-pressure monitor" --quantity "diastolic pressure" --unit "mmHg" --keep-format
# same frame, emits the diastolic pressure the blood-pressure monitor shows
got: mmHg 83
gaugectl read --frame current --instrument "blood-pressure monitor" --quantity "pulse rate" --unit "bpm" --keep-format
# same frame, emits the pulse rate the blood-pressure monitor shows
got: bpm 75
